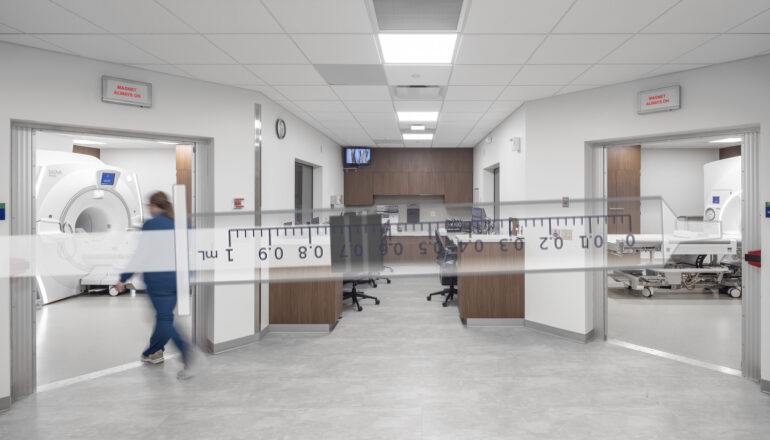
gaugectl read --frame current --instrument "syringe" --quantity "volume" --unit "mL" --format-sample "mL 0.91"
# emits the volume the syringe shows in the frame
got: mL 0.62
